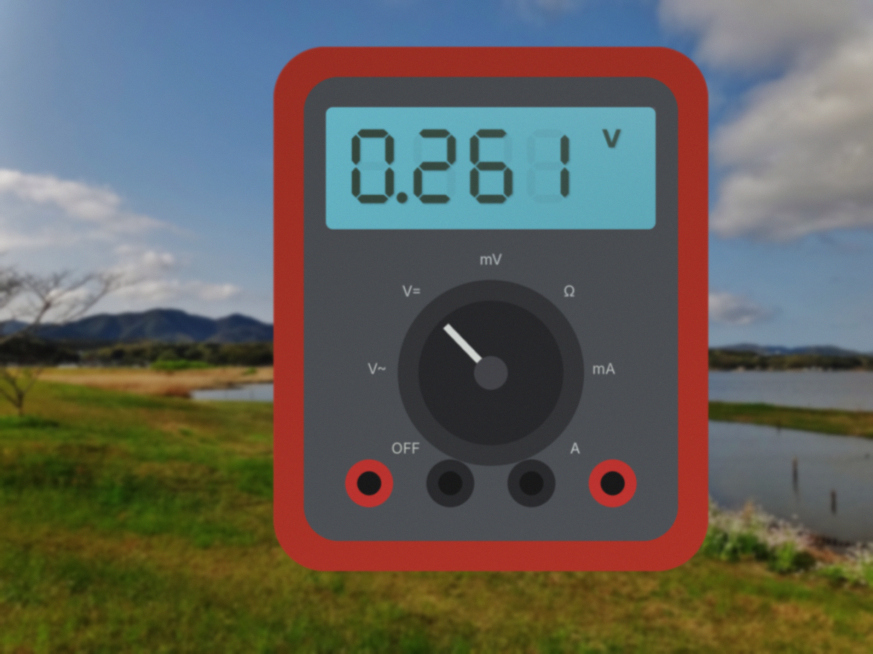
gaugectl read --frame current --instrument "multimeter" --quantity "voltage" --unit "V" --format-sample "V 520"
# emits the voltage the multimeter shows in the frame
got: V 0.261
